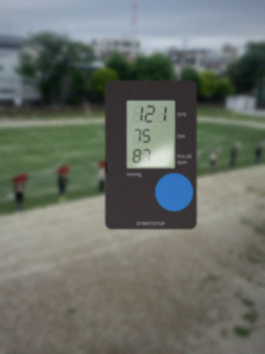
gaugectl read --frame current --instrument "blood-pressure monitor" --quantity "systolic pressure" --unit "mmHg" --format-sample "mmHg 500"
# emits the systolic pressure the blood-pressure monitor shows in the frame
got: mmHg 121
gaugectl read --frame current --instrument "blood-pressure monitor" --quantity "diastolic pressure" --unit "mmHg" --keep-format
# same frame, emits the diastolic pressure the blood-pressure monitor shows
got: mmHg 75
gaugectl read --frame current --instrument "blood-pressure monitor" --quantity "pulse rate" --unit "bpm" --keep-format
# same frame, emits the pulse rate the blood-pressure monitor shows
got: bpm 87
